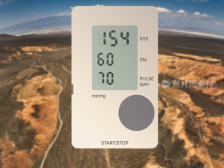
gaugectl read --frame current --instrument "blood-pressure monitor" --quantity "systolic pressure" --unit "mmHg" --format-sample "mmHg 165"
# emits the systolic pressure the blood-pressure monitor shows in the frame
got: mmHg 154
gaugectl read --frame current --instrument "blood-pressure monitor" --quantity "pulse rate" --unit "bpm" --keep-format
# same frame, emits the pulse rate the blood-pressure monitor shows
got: bpm 70
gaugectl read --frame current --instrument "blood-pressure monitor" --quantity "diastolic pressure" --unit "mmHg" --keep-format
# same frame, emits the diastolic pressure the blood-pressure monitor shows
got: mmHg 60
